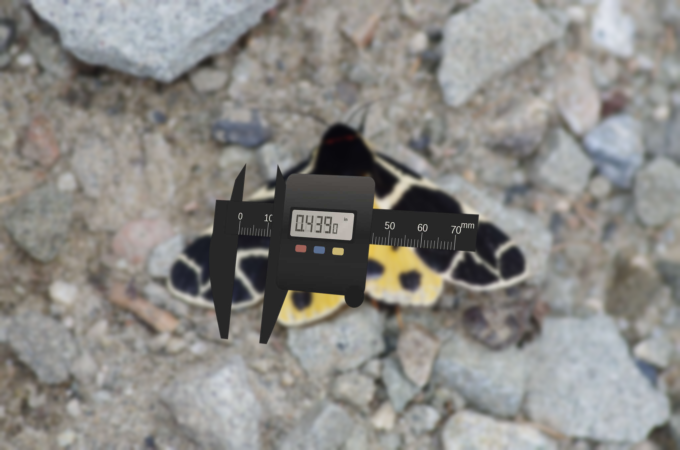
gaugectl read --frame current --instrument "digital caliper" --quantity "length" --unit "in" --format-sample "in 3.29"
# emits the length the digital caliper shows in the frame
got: in 0.4390
